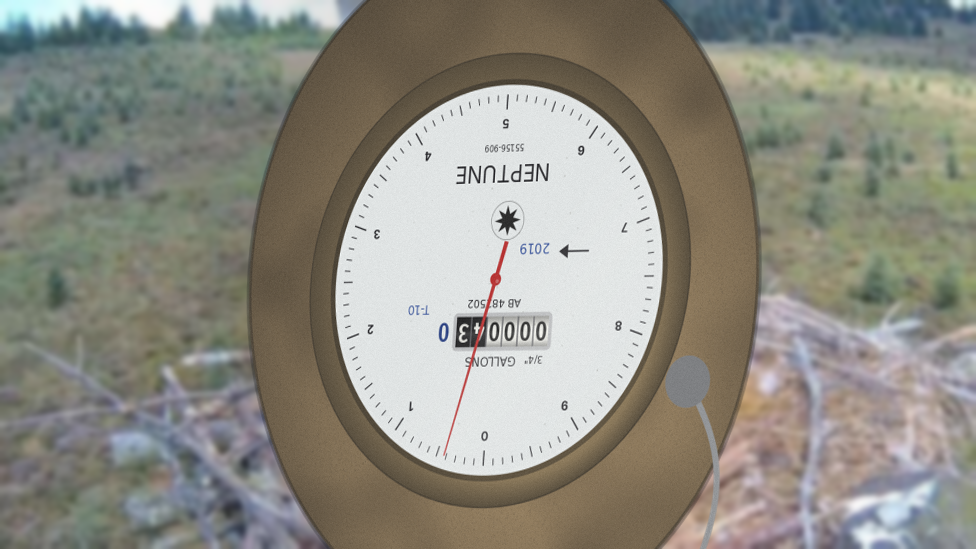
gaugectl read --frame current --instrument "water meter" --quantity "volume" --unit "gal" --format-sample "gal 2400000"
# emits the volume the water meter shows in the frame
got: gal 430.4
